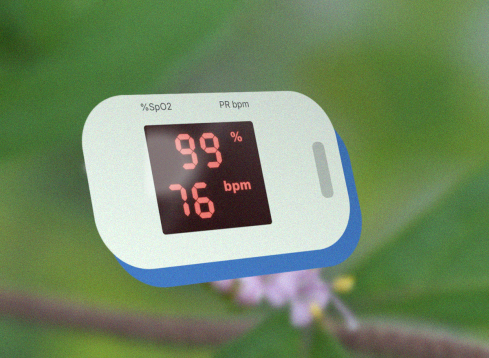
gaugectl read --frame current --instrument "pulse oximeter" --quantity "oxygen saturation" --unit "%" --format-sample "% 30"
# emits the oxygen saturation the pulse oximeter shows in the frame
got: % 99
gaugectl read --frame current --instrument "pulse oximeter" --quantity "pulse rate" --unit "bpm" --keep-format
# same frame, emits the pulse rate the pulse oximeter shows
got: bpm 76
